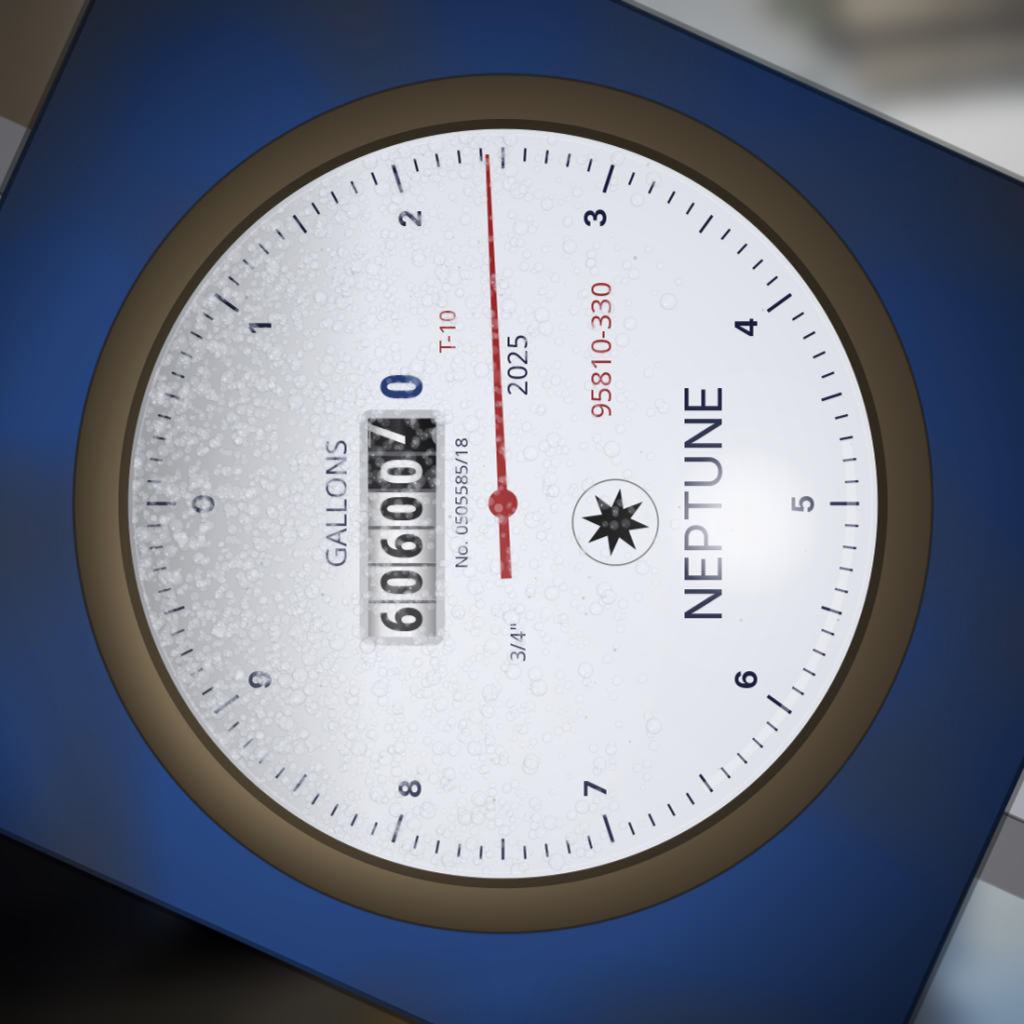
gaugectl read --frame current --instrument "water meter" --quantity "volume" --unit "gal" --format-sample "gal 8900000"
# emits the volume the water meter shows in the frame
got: gal 6060072.4
